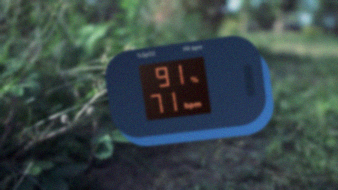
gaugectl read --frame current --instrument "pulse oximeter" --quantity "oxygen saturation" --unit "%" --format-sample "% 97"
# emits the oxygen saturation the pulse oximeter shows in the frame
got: % 91
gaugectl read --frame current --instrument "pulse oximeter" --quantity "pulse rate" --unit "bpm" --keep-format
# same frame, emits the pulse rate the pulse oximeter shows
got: bpm 71
